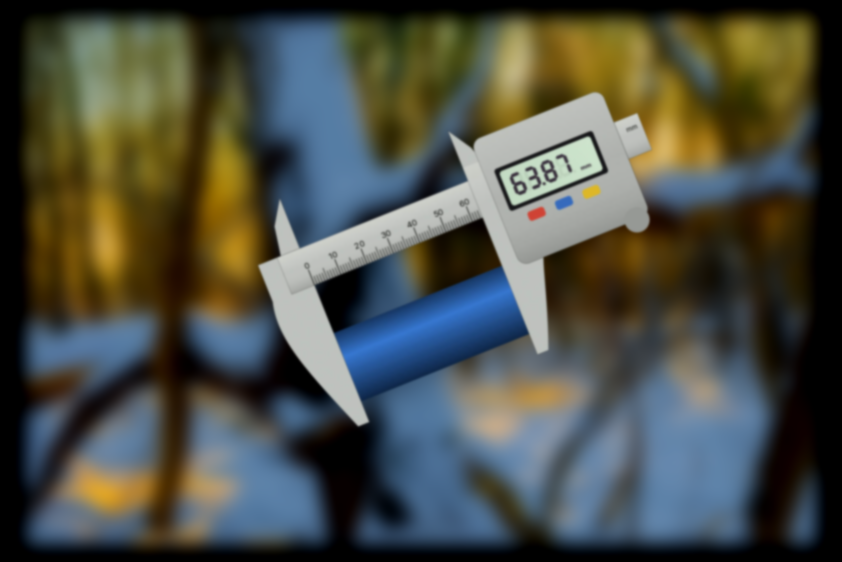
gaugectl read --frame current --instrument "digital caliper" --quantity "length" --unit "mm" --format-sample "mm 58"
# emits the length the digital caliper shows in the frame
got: mm 63.87
